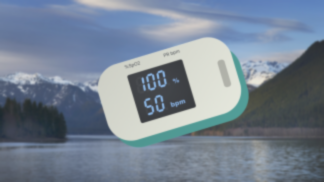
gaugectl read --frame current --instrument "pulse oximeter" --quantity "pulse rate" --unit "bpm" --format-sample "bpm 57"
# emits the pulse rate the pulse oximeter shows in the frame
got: bpm 50
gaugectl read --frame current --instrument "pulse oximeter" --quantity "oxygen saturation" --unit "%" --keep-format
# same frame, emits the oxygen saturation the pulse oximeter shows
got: % 100
